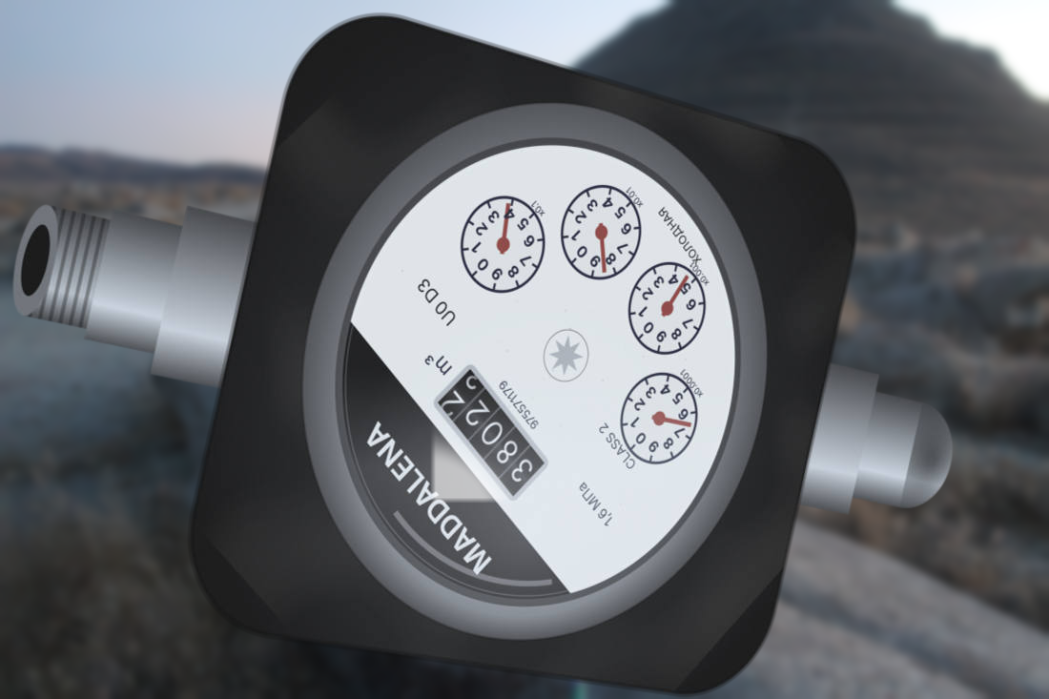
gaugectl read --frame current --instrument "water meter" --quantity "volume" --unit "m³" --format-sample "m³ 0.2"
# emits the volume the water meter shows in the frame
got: m³ 38022.3846
